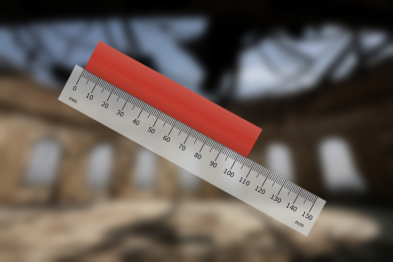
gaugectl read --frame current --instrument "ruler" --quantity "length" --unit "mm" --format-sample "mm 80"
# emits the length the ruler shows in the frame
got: mm 105
